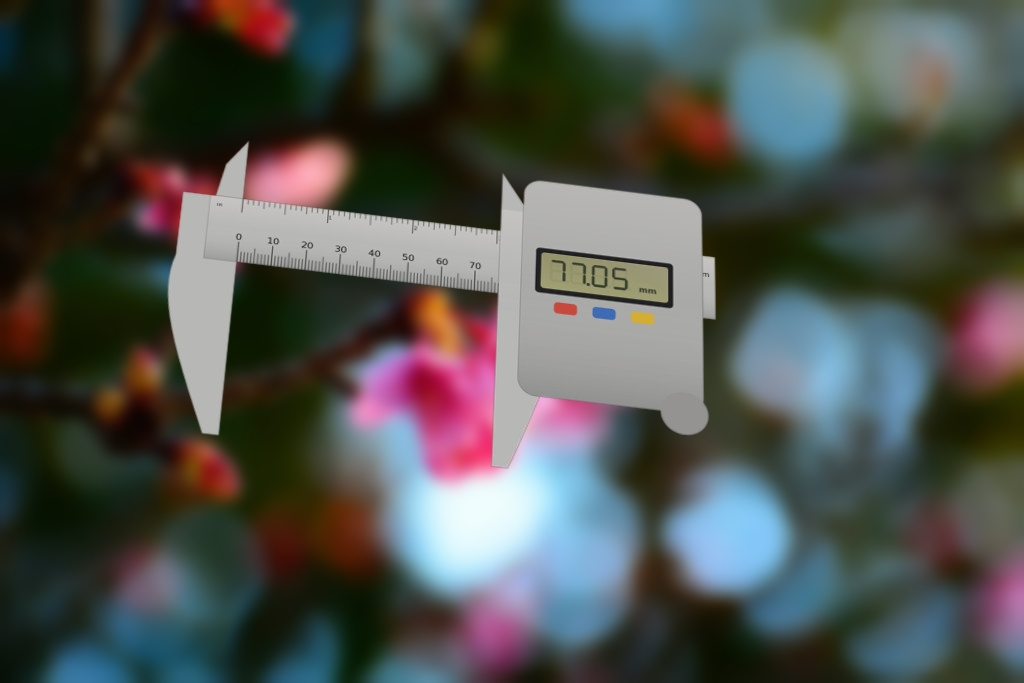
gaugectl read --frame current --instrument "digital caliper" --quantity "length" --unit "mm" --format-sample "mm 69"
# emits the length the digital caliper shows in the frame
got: mm 77.05
